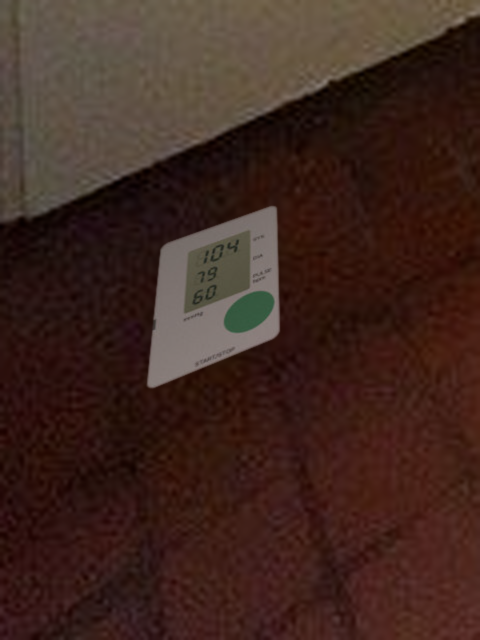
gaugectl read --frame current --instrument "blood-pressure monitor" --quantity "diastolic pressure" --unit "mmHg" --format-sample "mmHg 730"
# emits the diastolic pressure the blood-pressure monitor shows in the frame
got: mmHg 79
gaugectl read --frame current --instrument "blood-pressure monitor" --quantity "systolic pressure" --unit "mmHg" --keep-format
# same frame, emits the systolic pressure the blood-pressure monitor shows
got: mmHg 104
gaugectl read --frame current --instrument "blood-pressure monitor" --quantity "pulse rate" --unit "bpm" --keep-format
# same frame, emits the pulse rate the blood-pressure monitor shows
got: bpm 60
